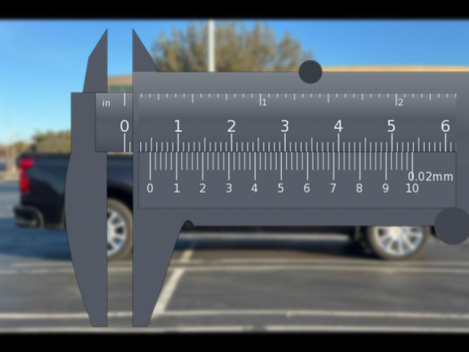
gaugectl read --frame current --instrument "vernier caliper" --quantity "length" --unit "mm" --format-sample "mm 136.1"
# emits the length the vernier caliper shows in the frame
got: mm 4.8
